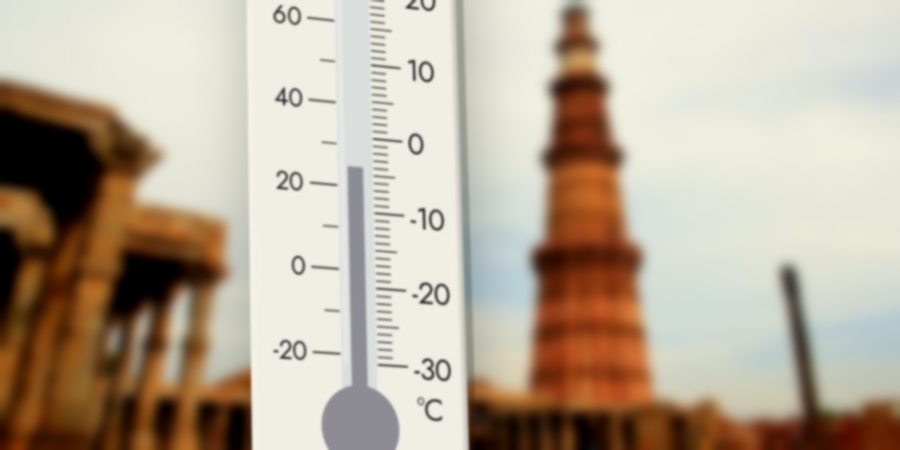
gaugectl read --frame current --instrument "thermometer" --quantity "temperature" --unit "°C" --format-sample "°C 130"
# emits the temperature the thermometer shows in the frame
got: °C -4
